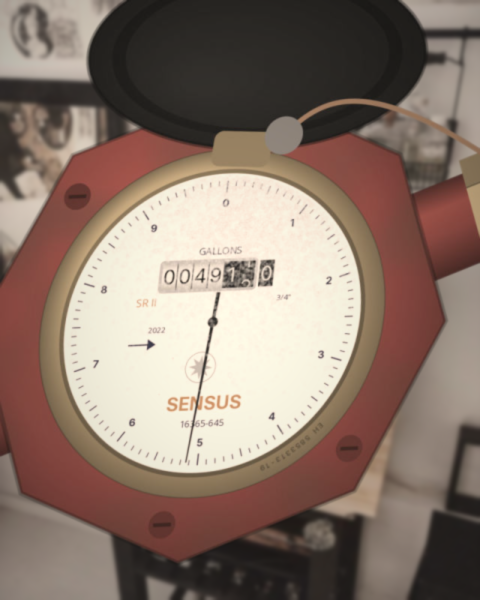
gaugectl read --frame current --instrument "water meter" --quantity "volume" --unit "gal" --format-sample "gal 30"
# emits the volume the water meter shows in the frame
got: gal 49115.1
